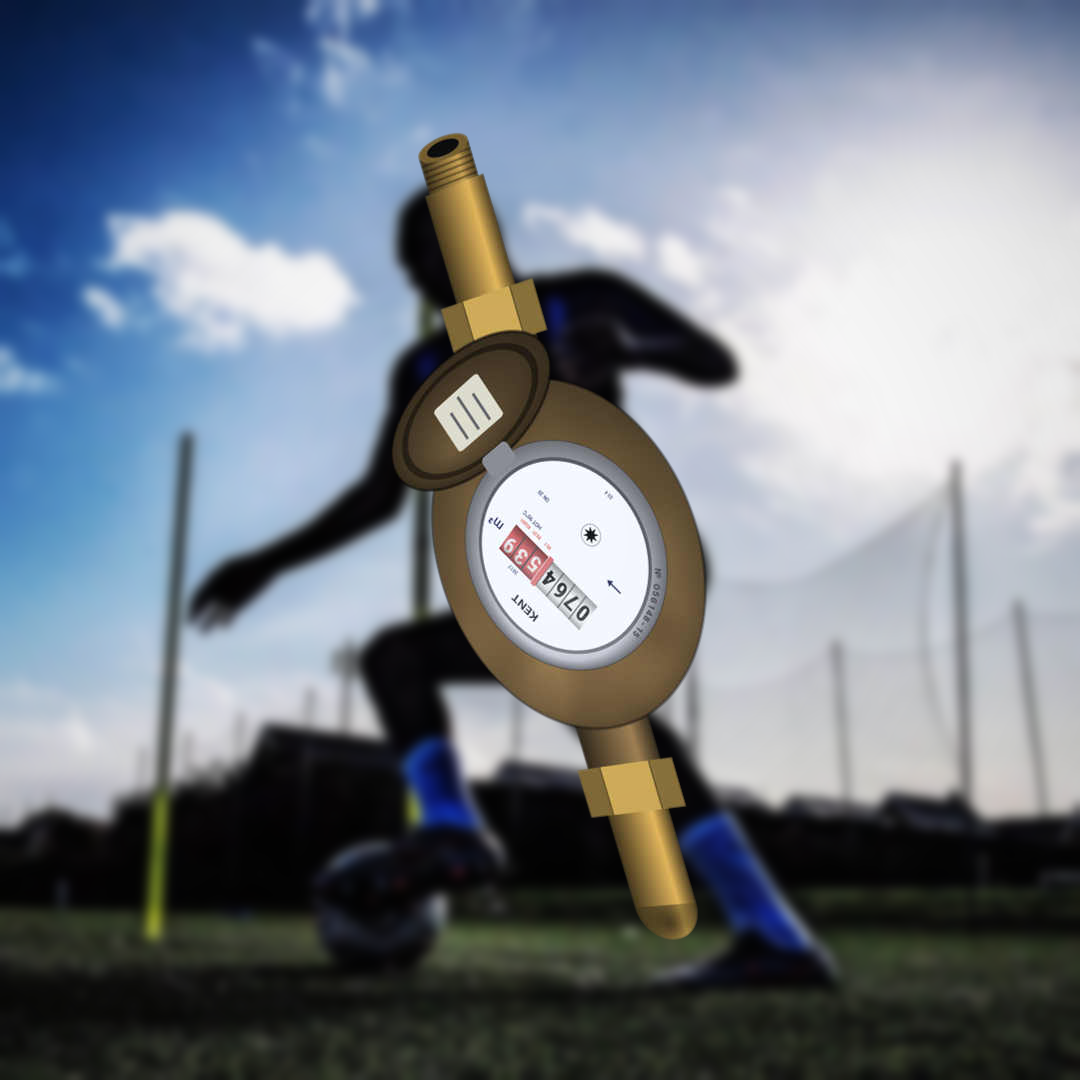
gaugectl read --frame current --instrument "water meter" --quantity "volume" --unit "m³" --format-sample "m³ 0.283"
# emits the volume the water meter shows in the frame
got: m³ 764.539
